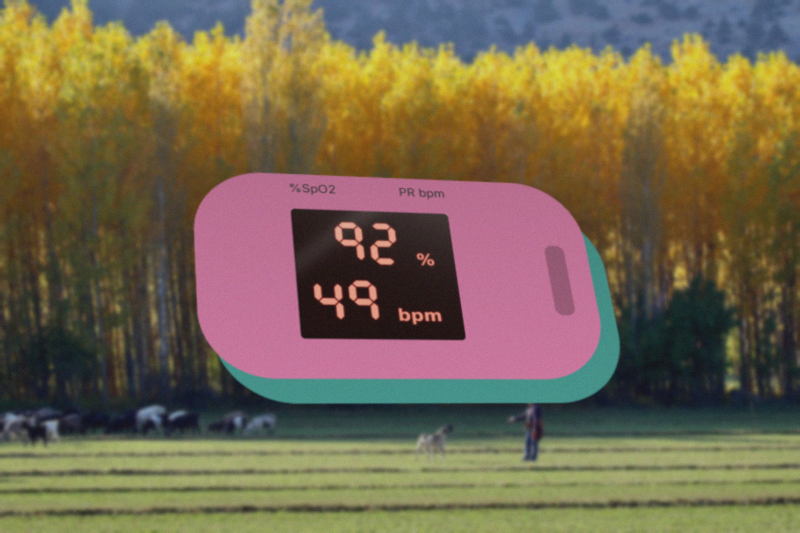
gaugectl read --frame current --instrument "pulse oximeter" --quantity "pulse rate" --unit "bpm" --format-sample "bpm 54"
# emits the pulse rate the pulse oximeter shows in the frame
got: bpm 49
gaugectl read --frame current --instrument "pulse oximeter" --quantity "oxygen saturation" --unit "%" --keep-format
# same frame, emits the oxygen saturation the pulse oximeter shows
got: % 92
